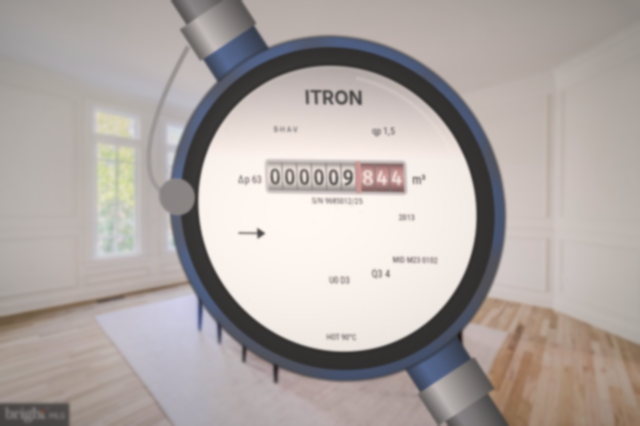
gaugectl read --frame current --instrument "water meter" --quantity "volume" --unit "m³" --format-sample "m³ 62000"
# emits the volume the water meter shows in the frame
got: m³ 9.844
